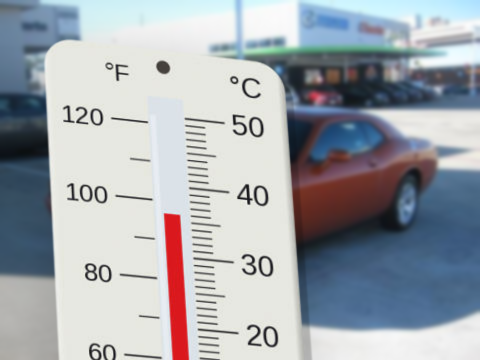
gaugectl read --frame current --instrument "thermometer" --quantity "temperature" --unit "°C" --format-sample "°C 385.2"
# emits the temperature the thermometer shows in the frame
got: °C 36
